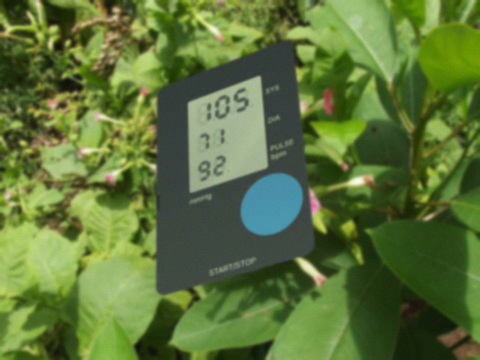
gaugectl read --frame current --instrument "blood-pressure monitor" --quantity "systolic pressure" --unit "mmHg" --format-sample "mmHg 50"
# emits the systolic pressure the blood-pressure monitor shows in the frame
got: mmHg 105
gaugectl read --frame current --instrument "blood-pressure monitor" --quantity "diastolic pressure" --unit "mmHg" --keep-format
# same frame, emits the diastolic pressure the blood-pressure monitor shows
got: mmHg 71
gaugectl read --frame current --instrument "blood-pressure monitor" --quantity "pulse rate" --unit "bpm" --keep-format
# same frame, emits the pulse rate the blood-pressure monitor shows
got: bpm 92
